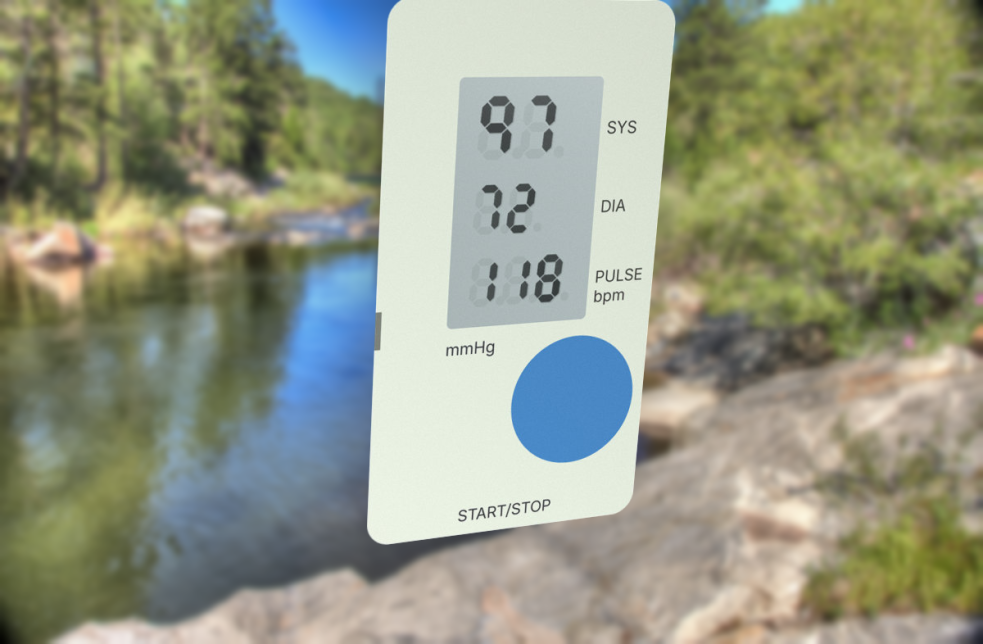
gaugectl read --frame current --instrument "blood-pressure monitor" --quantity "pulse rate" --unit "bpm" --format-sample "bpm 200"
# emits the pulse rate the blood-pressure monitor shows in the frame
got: bpm 118
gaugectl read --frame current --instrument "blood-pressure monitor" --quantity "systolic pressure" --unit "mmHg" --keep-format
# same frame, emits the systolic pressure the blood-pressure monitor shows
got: mmHg 97
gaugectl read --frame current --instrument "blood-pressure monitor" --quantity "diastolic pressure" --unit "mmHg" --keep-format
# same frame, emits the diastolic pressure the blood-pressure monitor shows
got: mmHg 72
